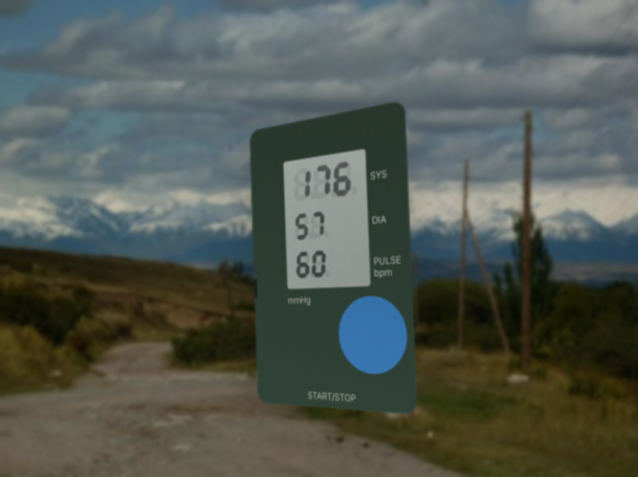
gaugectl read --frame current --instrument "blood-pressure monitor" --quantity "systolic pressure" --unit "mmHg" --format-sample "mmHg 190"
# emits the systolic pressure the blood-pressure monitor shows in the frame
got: mmHg 176
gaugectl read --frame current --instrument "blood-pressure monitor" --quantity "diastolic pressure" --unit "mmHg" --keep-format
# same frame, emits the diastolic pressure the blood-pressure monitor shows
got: mmHg 57
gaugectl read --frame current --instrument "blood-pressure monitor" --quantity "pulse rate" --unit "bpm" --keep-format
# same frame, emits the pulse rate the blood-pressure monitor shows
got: bpm 60
